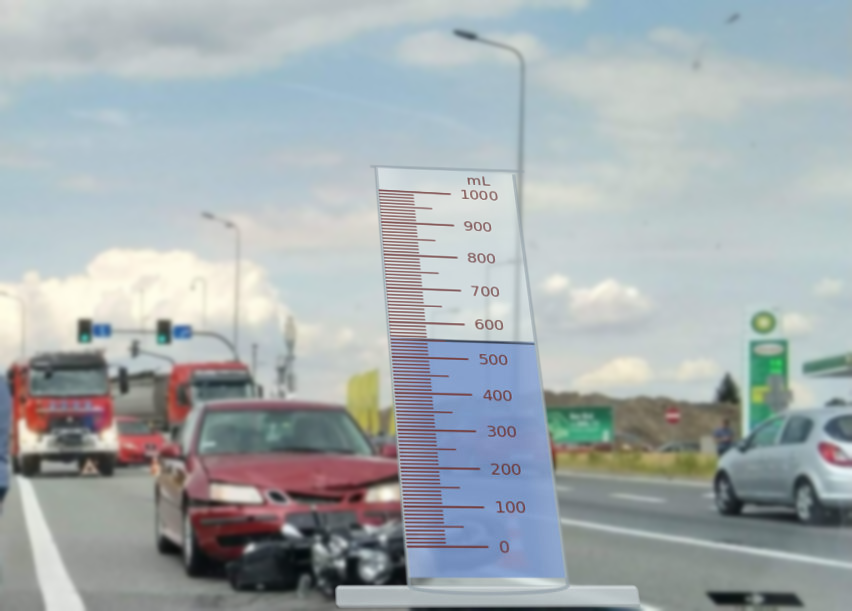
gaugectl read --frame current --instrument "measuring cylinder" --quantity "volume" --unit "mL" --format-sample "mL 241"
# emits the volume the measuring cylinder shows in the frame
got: mL 550
